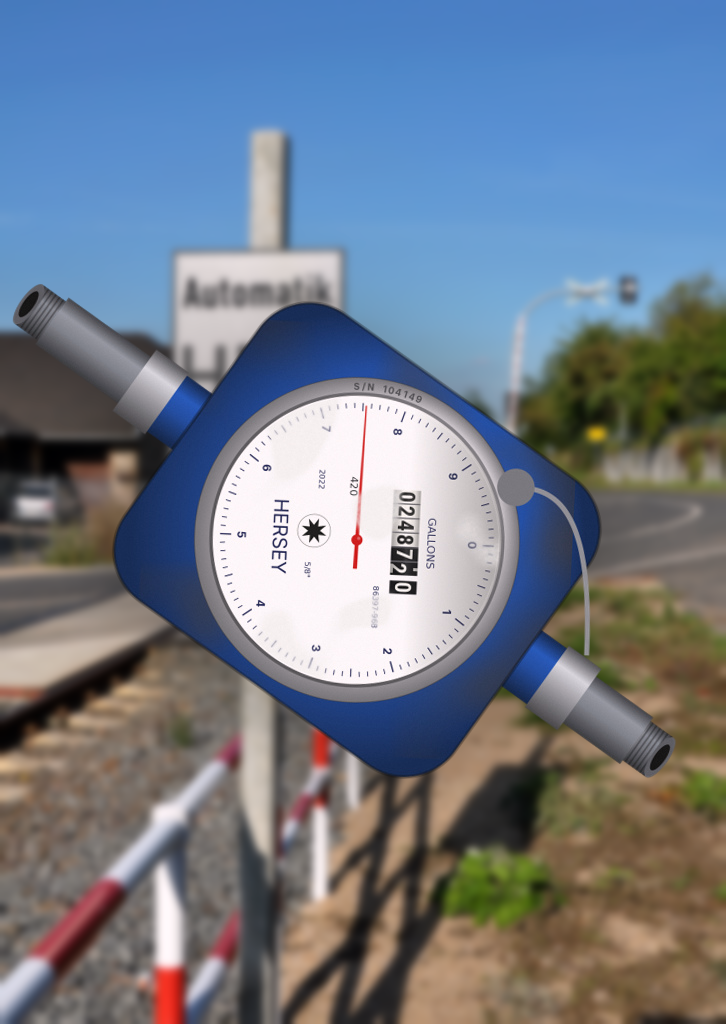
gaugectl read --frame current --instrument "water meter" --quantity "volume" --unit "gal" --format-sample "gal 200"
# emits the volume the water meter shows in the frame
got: gal 248717.5
